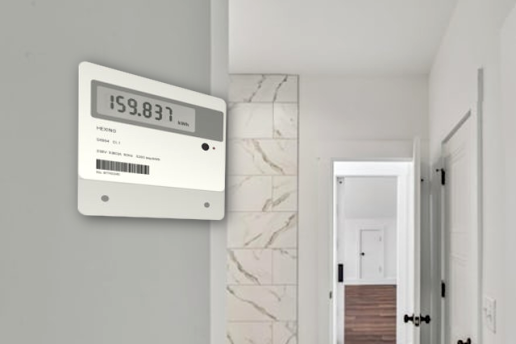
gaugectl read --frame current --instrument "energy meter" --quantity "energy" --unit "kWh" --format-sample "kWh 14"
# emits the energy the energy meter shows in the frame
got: kWh 159.837
